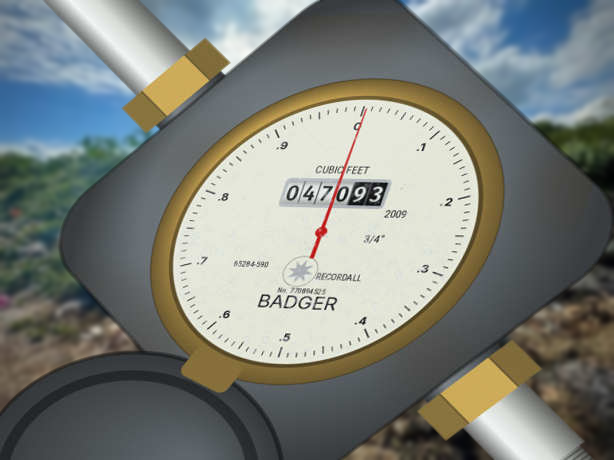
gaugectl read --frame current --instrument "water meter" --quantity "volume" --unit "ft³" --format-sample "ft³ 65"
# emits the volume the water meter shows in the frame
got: ft³ 47093.00
